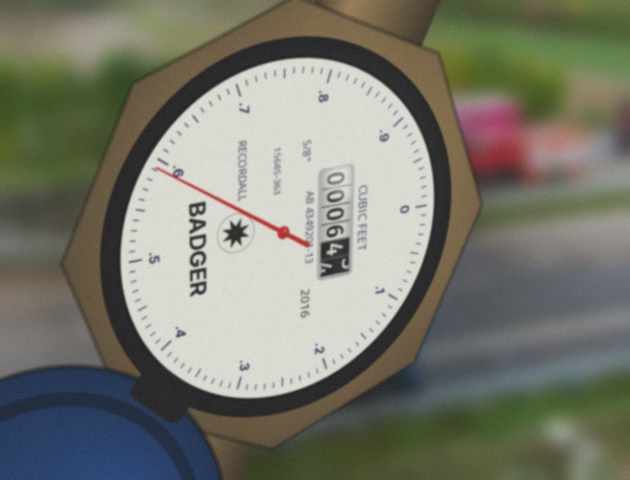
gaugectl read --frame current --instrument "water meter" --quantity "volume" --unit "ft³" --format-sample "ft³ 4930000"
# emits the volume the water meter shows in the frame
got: ft³ 643.59
